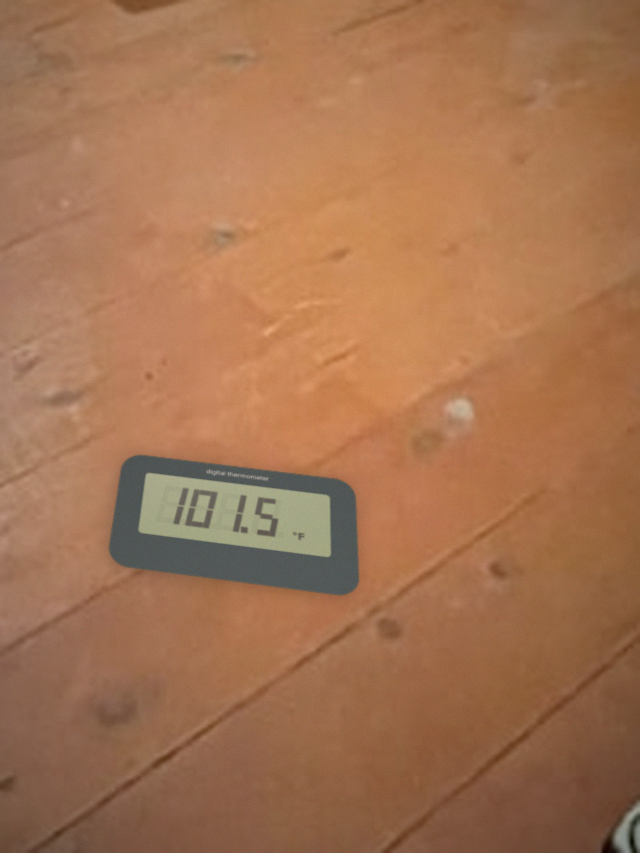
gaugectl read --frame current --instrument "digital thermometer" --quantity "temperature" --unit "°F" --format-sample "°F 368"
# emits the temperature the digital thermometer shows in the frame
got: °F 101.5
